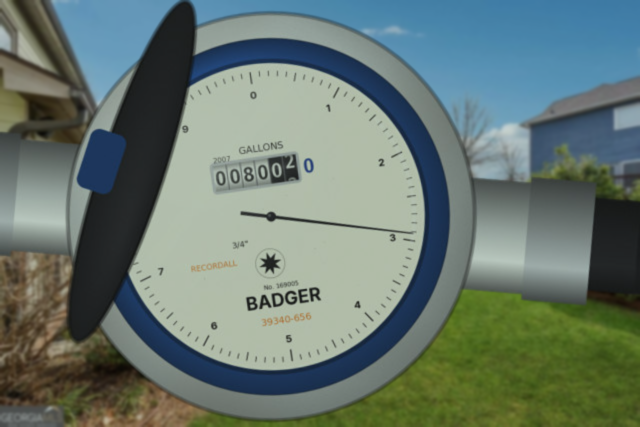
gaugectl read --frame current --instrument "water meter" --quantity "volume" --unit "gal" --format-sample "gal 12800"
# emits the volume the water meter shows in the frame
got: gal 80022.9
